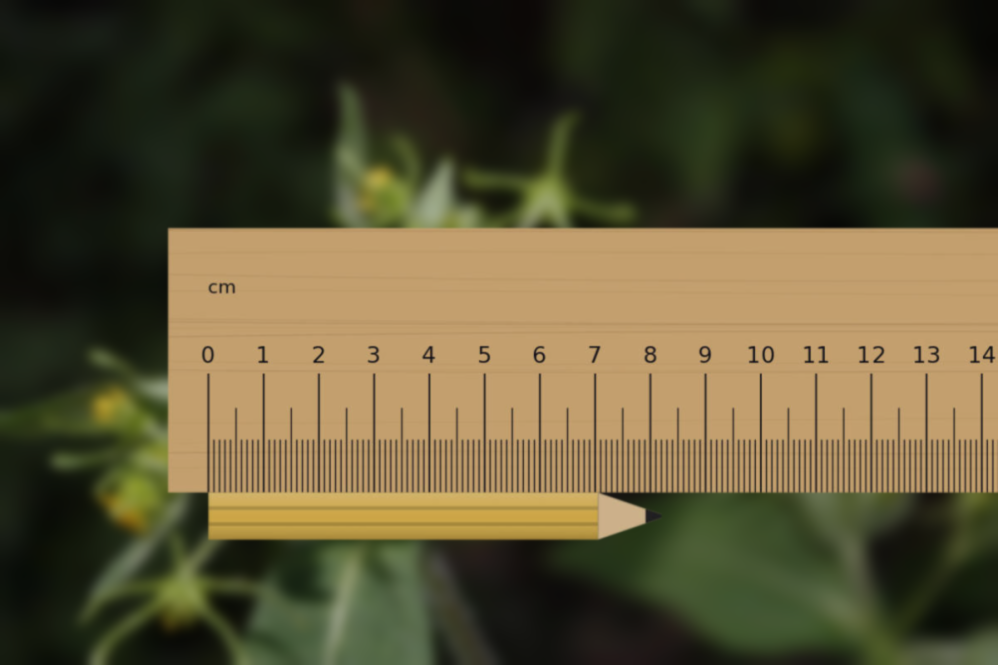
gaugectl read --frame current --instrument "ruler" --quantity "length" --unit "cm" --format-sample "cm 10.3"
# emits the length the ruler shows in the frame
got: cm 8.2
